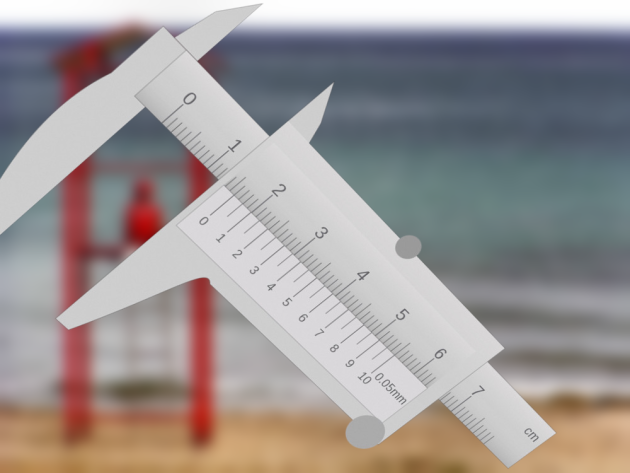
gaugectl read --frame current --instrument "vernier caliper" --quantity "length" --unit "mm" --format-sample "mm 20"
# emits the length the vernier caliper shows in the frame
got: mm 16.0
